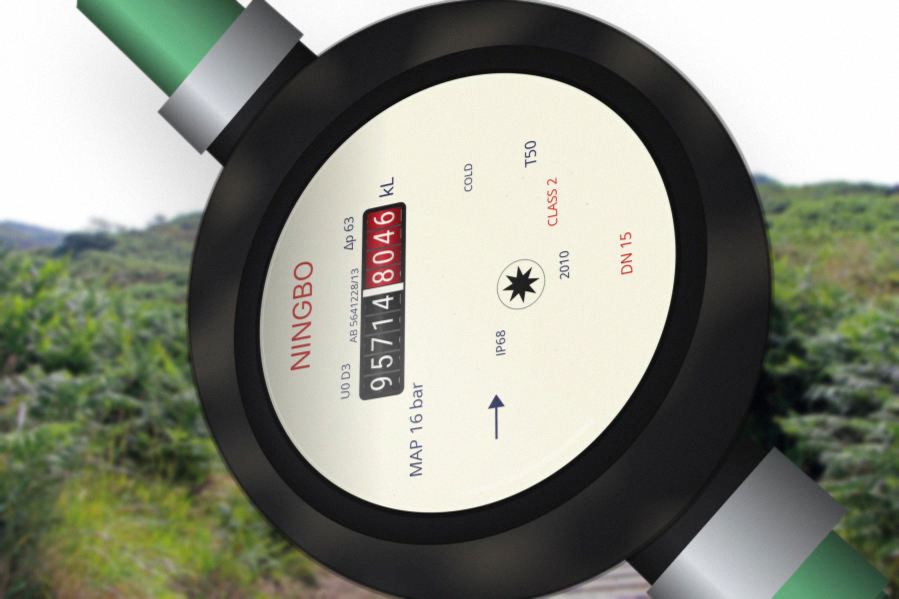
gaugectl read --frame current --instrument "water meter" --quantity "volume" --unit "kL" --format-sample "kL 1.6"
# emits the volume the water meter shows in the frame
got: kL 95714.8046
